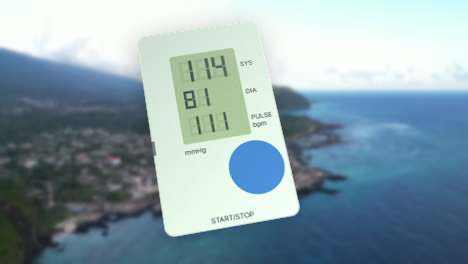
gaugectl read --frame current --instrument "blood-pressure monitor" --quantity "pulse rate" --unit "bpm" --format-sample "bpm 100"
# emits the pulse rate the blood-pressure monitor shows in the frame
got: bpm 111
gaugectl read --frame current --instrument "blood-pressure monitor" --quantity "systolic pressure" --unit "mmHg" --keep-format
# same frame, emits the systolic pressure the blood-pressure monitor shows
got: mmHg 114
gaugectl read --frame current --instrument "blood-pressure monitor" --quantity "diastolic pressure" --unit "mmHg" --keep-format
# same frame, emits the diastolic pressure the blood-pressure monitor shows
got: mmHg 81
